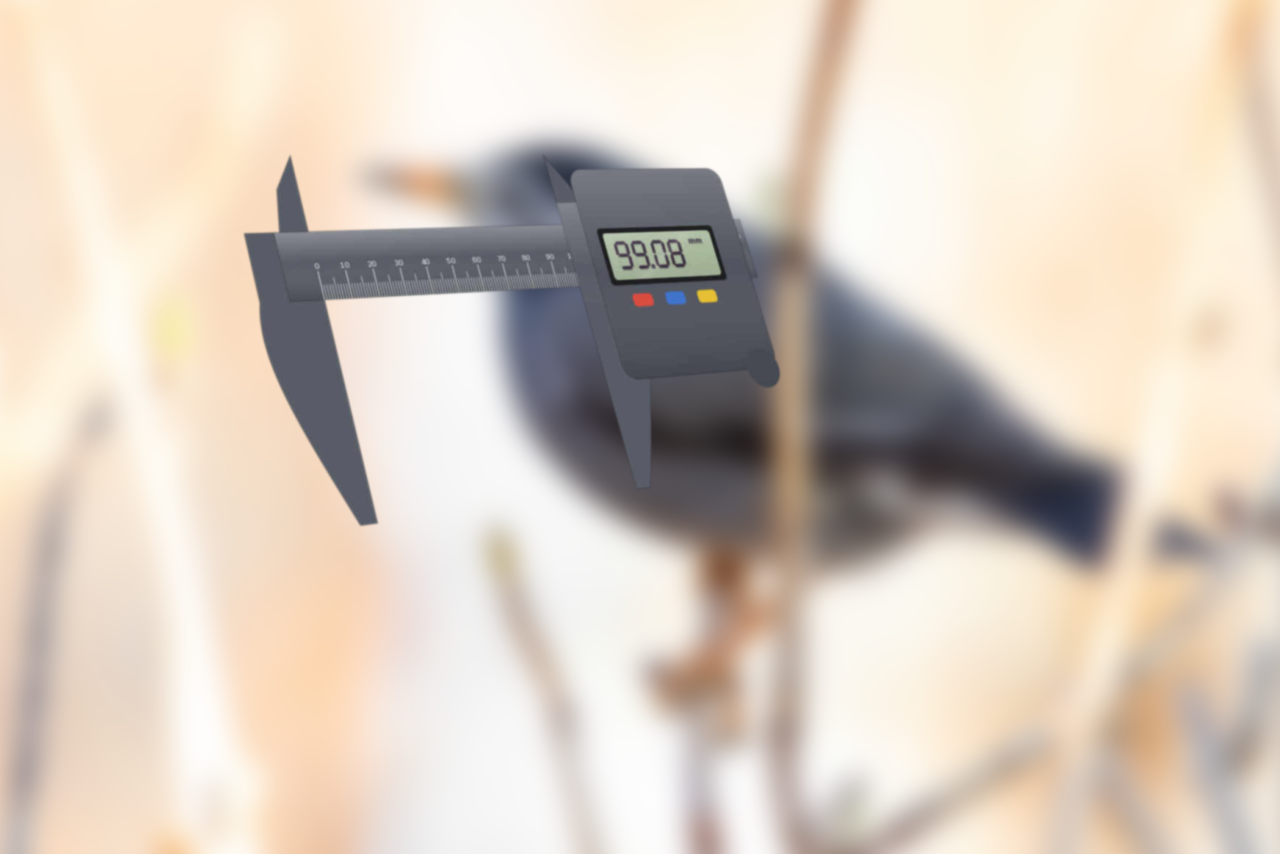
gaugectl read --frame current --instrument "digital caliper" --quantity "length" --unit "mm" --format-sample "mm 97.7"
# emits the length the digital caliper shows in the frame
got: mm 99.08
